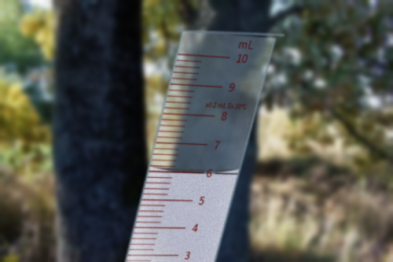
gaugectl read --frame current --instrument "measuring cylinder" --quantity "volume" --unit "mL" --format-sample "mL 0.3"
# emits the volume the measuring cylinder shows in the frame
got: mL 6
